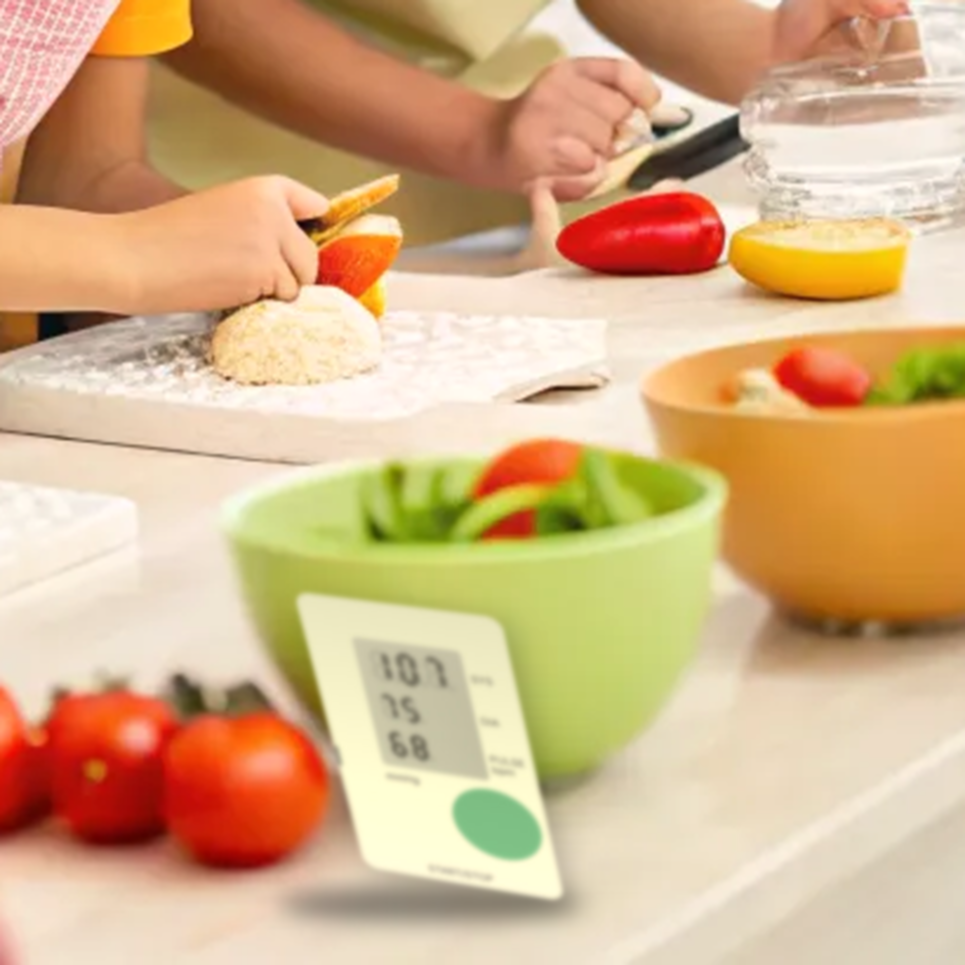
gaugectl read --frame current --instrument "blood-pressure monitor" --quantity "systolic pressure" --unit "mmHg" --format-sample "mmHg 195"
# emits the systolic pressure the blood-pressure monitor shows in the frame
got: mmHg 107
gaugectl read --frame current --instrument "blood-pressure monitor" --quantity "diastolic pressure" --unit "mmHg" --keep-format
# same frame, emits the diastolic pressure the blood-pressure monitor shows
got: mmHg 75
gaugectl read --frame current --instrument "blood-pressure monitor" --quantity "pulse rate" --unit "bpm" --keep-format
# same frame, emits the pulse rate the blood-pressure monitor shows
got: bpm 68
